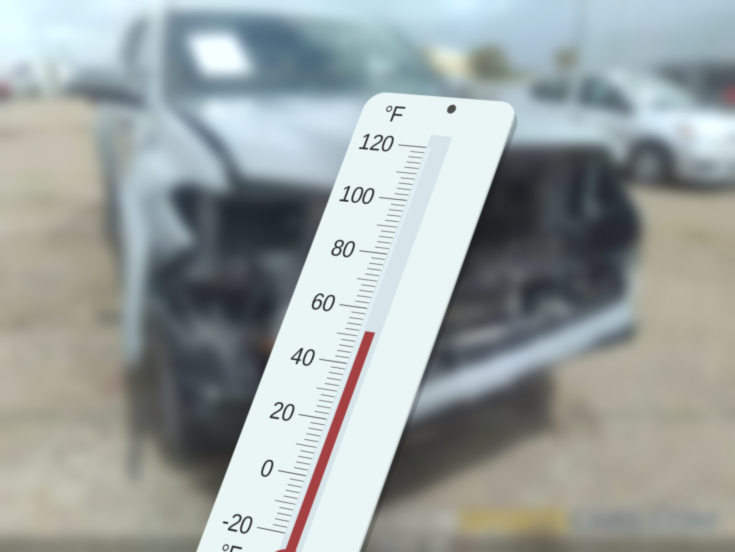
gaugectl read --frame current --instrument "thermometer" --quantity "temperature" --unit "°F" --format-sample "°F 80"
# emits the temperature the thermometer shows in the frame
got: °F 52
